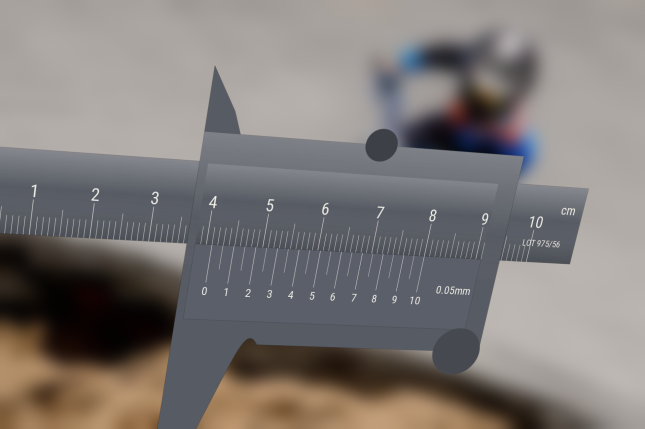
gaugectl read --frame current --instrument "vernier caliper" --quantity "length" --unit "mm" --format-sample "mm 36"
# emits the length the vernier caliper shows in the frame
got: mm 41.0
